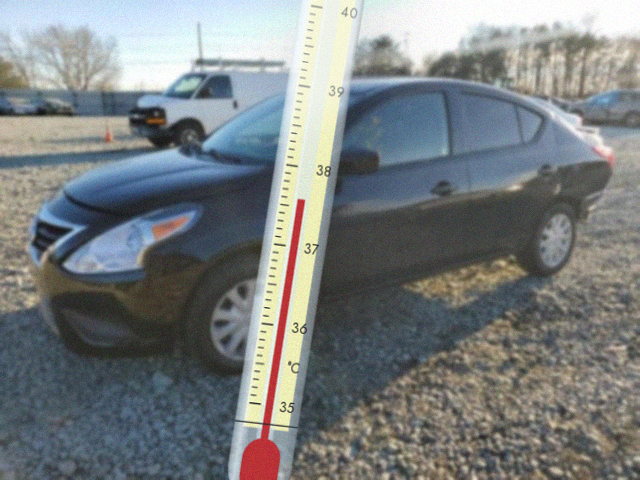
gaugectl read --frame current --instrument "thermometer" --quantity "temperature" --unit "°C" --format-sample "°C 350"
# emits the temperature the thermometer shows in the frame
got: °C 37.6
